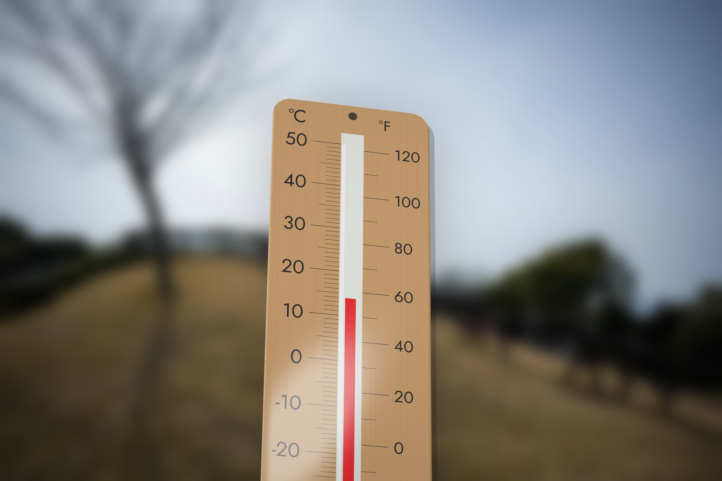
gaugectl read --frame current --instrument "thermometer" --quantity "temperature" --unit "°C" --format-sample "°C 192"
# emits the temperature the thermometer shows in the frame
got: °C 14
